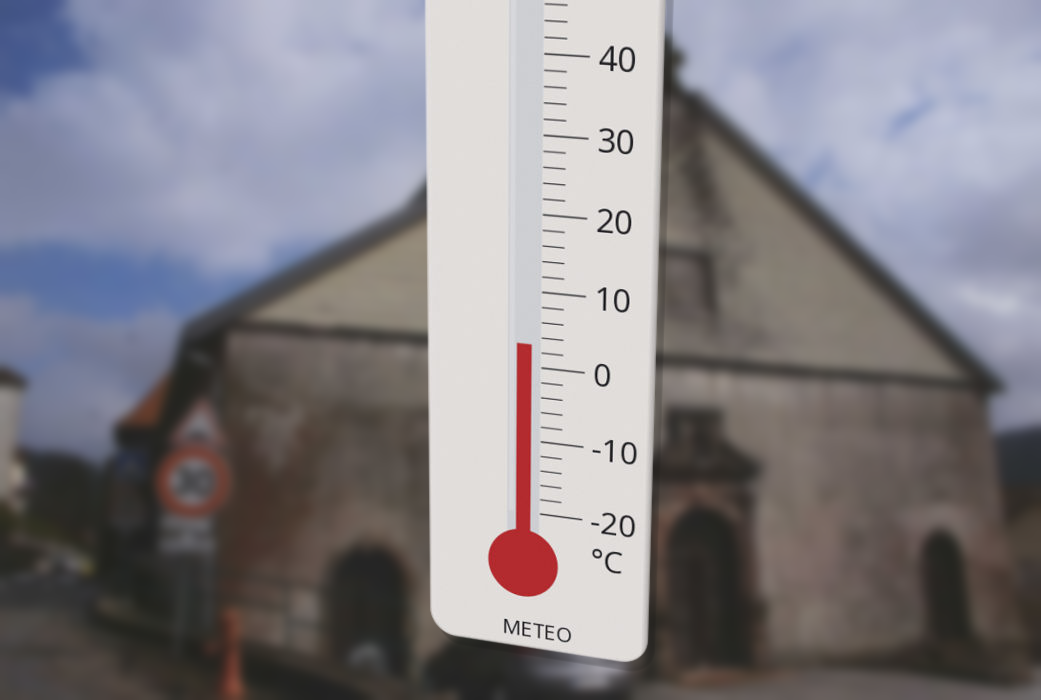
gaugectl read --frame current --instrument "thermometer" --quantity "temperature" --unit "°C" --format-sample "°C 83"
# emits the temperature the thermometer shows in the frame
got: °C 3
